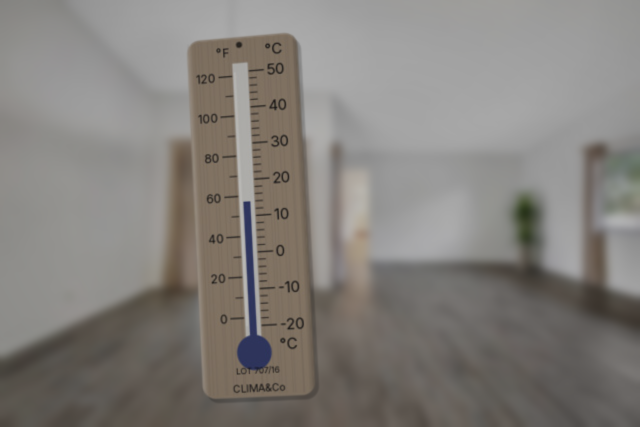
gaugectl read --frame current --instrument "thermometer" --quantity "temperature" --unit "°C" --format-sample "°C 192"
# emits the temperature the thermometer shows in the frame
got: °C 14
